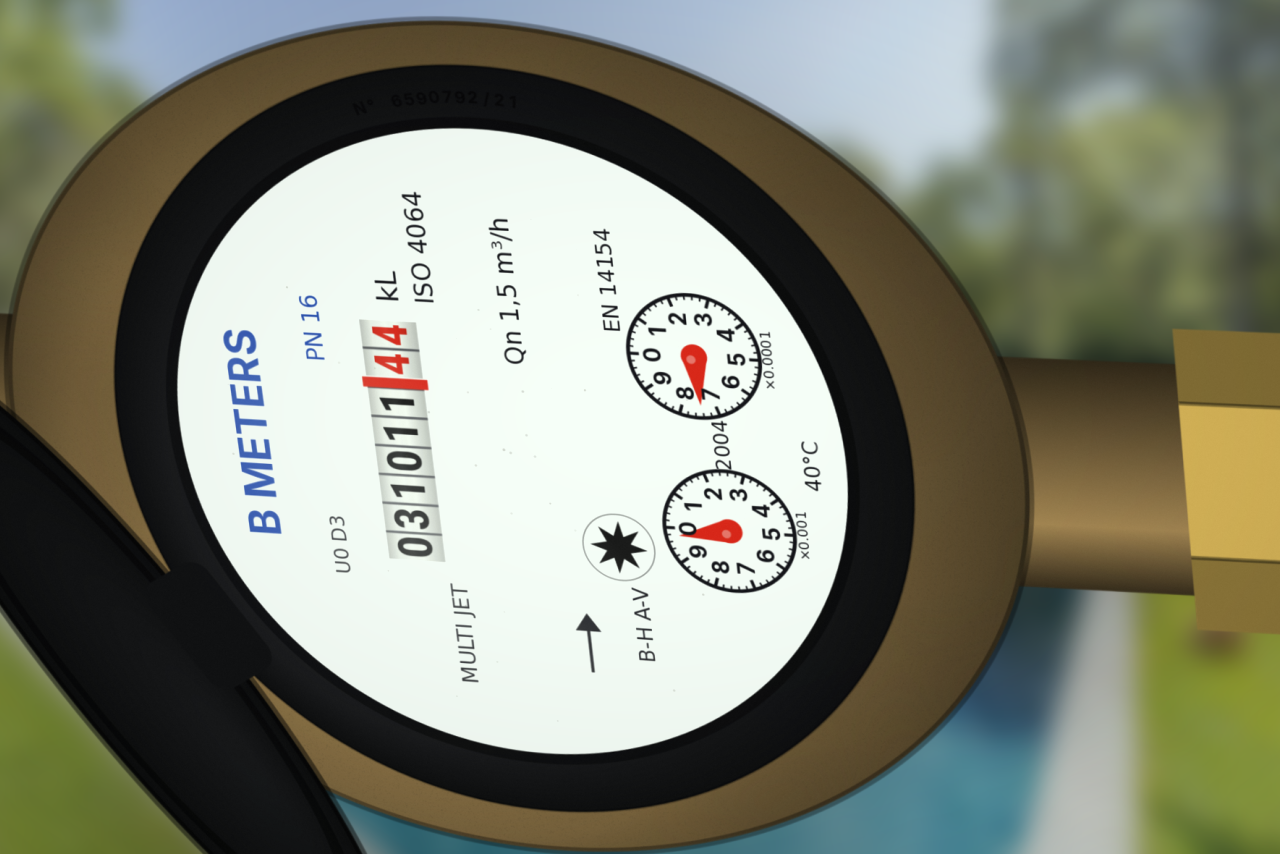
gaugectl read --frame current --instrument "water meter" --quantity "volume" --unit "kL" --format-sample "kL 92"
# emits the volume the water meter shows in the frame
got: kL 31011.4397
